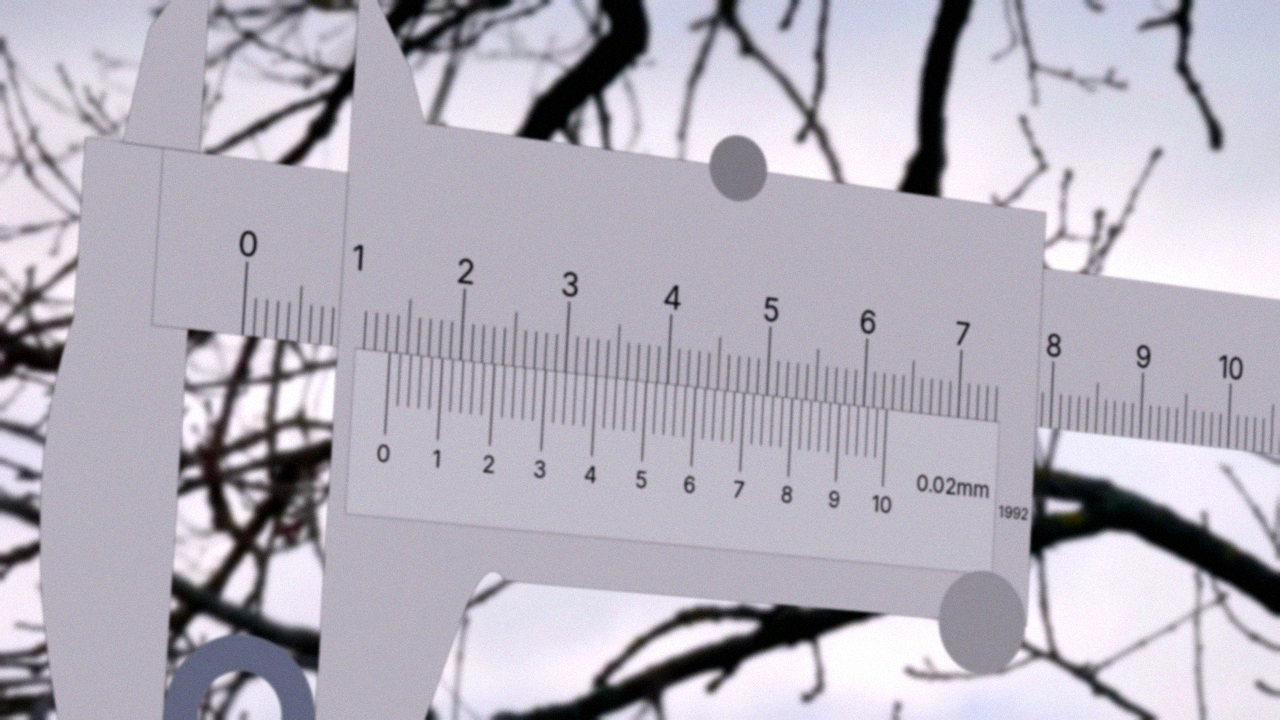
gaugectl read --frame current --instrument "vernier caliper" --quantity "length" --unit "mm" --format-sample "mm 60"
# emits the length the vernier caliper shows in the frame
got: mm 13.4
